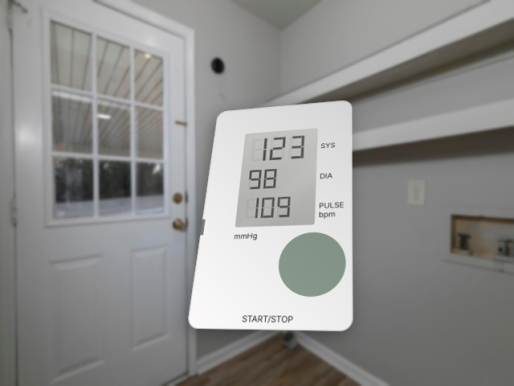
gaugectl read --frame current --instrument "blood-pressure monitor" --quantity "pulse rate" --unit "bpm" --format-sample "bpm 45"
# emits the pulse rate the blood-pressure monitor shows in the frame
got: bpm 109
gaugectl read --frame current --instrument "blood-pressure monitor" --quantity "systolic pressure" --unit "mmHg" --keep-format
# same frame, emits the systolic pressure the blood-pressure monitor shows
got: mmHg 123
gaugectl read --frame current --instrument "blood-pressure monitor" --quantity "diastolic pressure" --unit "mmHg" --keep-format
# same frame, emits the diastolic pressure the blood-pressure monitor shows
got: mmHg 98
